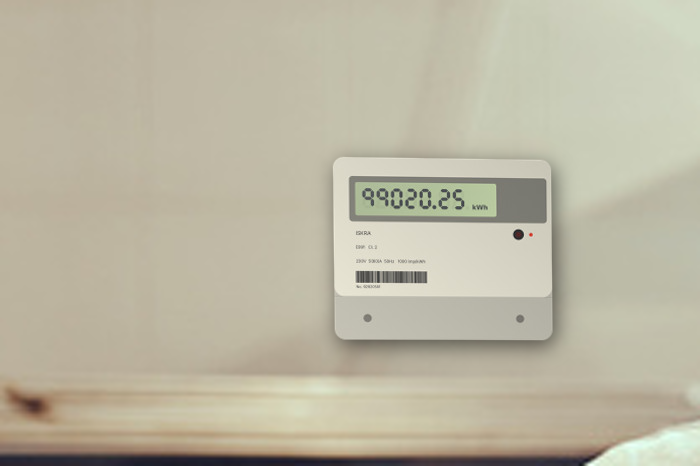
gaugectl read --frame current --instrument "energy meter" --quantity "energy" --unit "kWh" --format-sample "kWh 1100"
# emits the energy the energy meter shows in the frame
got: kWh 99020.25
